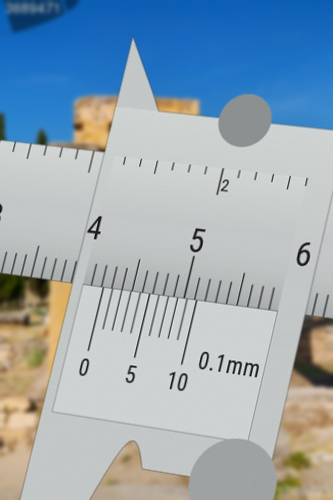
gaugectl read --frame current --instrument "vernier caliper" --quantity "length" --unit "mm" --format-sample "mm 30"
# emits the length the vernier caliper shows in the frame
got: mm 42.2
